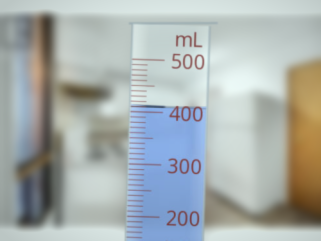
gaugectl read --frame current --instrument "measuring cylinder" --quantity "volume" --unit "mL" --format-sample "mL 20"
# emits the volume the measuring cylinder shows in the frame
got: mL 410
